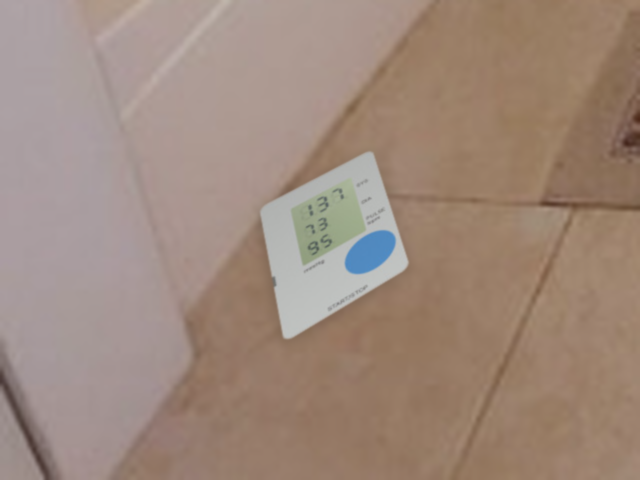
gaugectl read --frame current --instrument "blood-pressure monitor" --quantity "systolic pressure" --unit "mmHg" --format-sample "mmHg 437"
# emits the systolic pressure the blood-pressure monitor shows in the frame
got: mmHg 137
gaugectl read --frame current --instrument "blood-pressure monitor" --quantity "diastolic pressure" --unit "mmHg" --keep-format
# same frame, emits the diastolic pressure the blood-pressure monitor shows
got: mmHg 73
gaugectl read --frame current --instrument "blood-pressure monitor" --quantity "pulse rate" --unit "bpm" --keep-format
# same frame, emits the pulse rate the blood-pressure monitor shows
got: bpm 95
